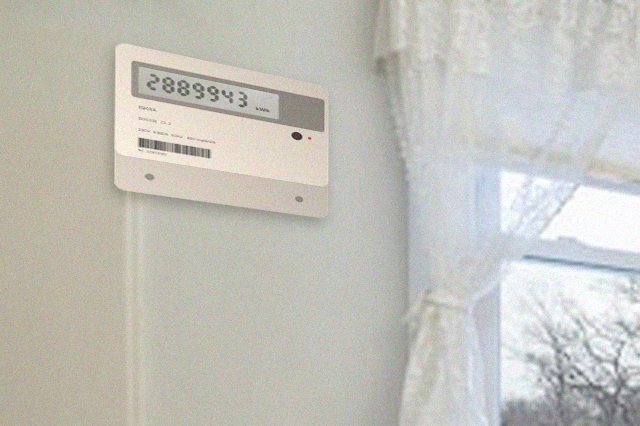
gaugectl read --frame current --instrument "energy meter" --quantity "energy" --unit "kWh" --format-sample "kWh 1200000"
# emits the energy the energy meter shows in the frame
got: kWh 2889943
